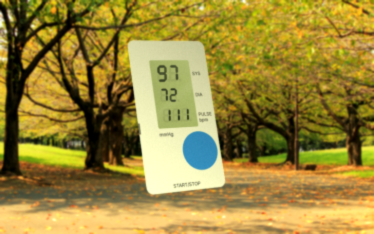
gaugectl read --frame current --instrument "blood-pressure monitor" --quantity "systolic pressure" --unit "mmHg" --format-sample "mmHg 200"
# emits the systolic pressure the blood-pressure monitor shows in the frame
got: mmHg 97
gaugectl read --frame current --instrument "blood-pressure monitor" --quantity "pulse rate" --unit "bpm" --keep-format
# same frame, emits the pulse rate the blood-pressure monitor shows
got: bpm 111
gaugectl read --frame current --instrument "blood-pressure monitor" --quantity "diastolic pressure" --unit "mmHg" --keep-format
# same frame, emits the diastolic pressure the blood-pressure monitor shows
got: mmHg 72
